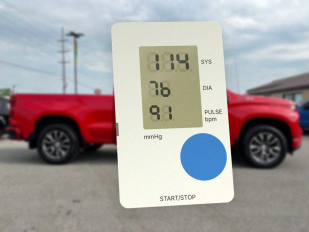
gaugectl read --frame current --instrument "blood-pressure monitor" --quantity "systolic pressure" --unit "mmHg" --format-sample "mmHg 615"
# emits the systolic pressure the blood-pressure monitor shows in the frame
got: mmHg 114
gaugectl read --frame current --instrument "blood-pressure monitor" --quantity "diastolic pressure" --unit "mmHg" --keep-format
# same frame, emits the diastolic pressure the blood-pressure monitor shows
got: mmHg 76
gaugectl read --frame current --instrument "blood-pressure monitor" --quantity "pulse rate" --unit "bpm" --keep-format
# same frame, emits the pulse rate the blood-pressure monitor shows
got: bpm 91
